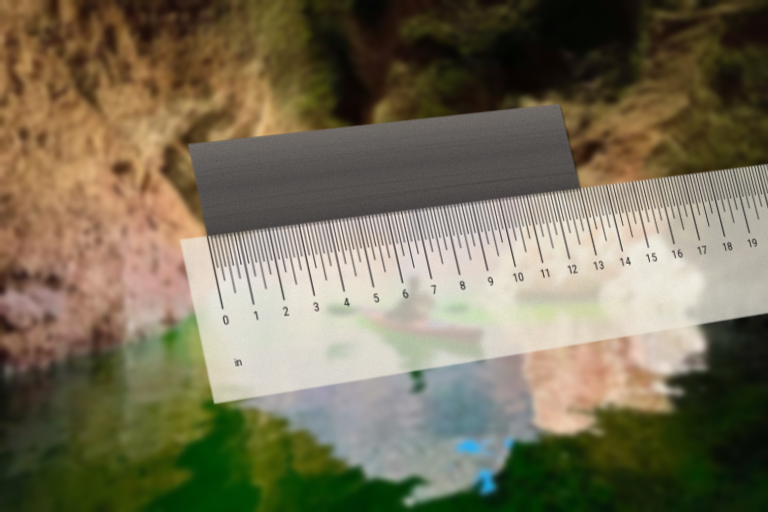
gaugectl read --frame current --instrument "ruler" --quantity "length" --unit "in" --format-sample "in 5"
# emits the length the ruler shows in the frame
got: in 13
